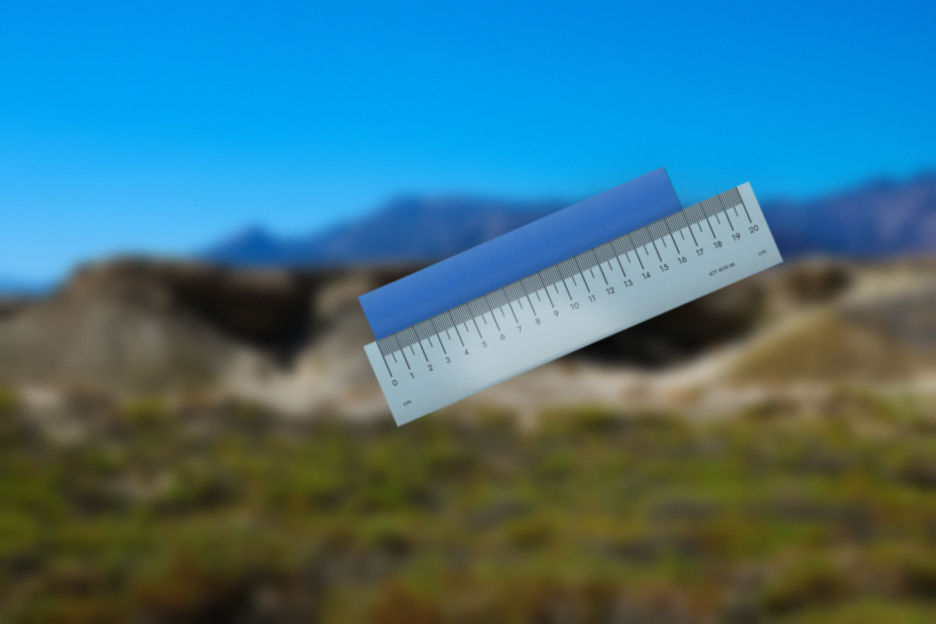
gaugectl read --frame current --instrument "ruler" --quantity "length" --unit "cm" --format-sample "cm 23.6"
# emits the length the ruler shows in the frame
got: cm 17
